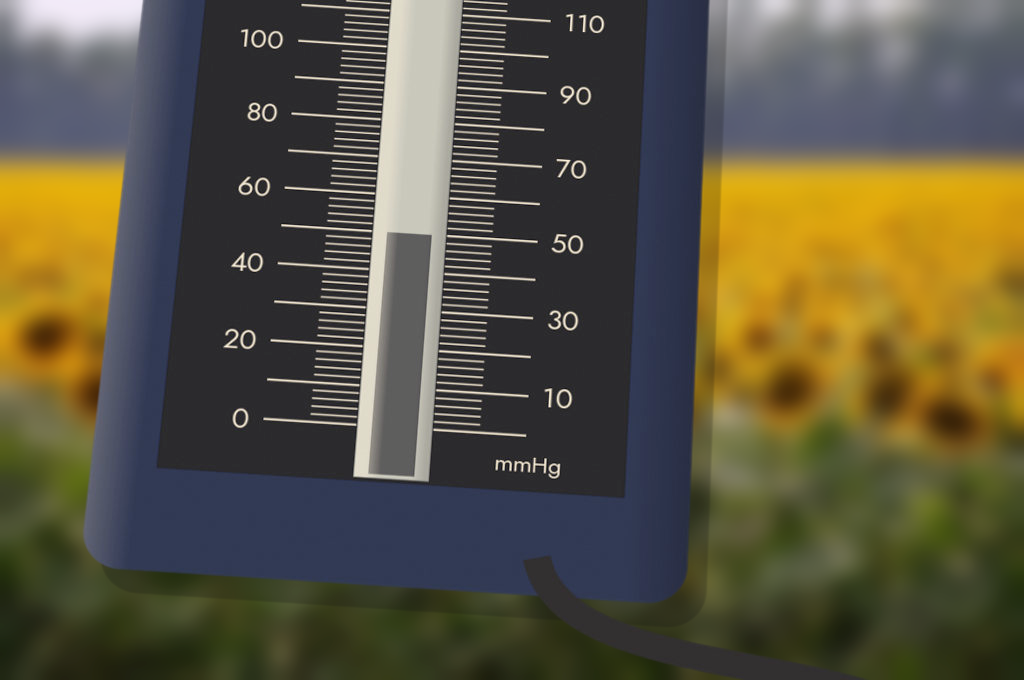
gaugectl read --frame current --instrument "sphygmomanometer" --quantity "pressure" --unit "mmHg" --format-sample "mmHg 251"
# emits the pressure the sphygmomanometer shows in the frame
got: mmHg 50
